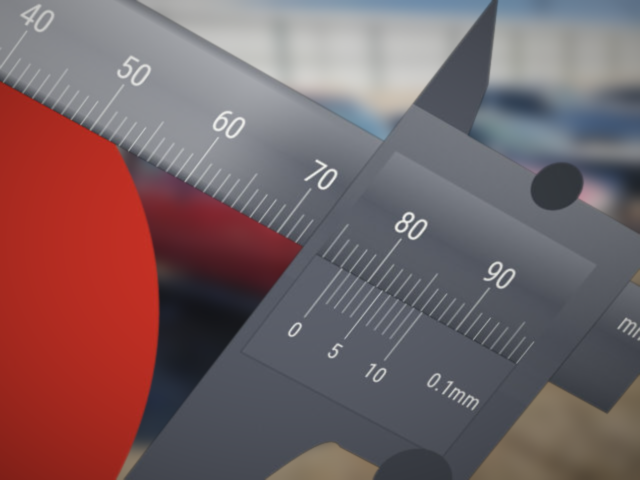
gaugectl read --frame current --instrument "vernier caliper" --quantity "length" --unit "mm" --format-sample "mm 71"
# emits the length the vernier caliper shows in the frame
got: mm 77.2
